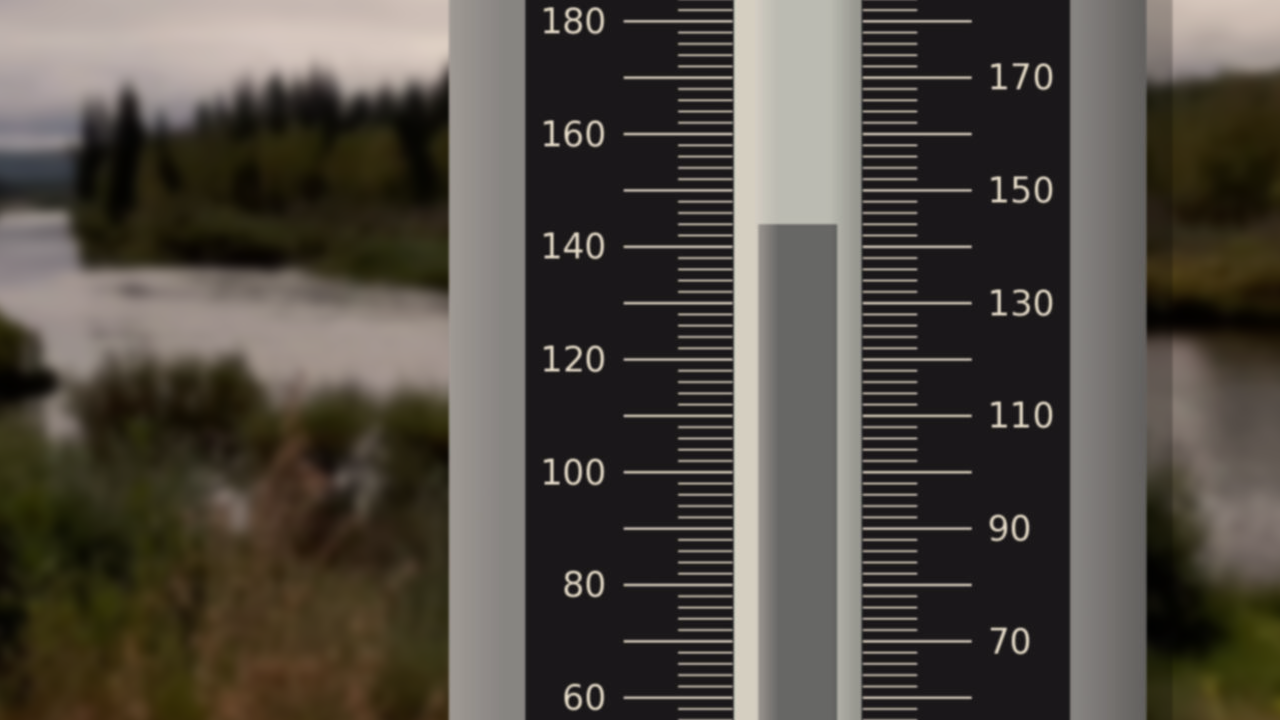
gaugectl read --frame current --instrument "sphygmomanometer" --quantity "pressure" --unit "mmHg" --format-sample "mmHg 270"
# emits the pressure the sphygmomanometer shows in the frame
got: mmHg 144
